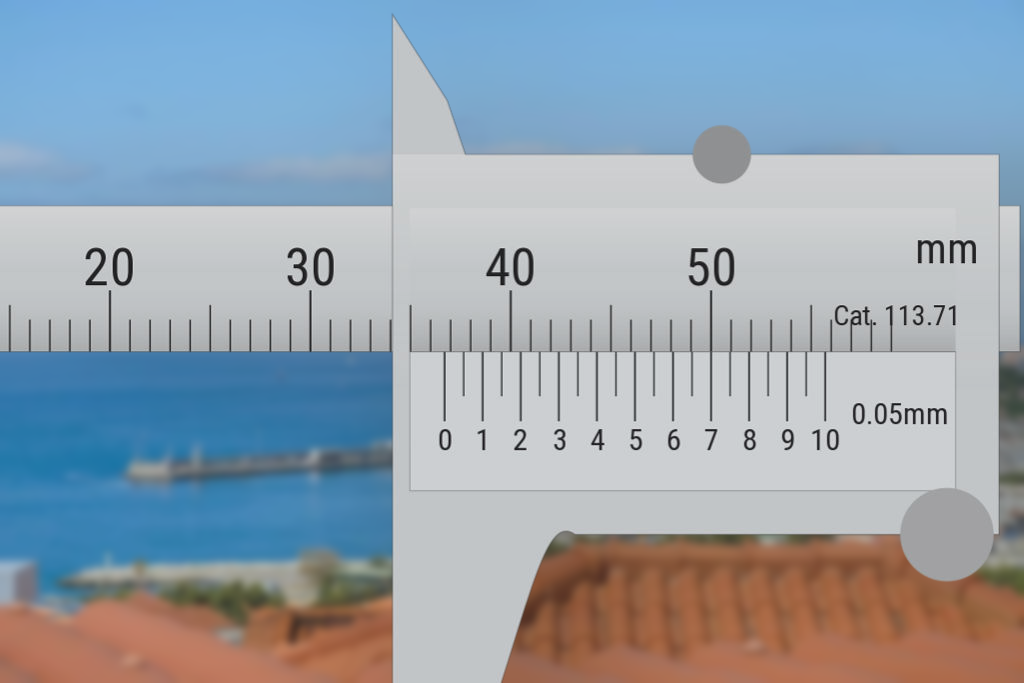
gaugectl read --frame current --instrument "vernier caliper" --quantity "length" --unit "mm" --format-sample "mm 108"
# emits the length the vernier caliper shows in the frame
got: mm 36.7
